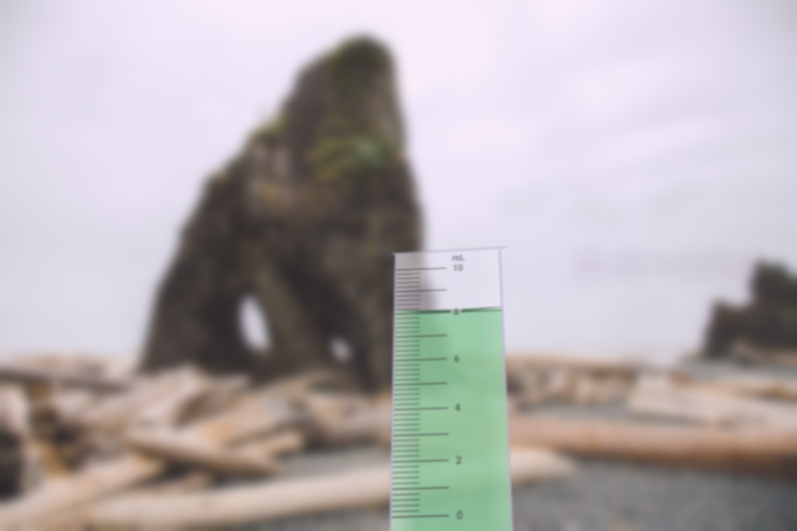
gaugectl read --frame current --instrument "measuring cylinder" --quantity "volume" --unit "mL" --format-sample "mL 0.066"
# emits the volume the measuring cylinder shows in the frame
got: mL 8
